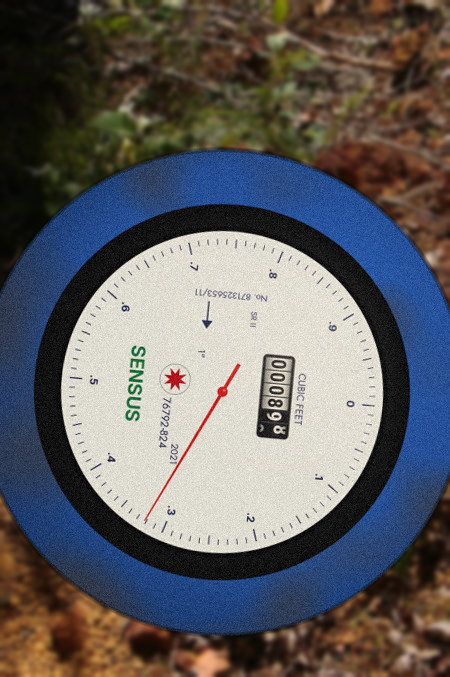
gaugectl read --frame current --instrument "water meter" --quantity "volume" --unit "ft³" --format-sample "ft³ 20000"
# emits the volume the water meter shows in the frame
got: ft³ 898.32
